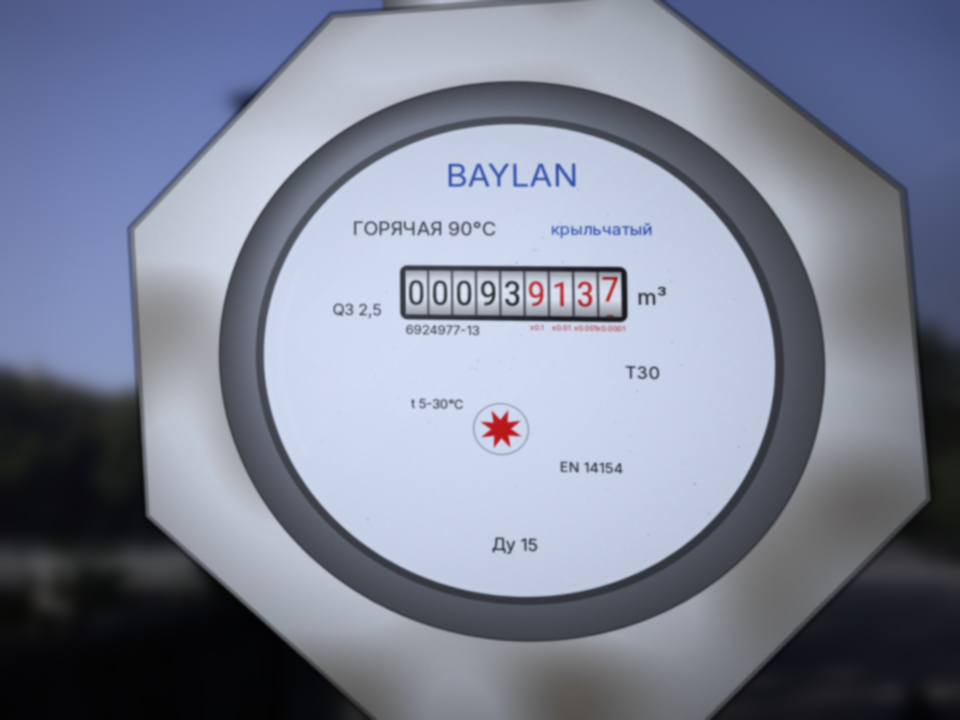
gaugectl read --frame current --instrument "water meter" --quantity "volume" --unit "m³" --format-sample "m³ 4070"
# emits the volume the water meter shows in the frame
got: m³ 93.9137
